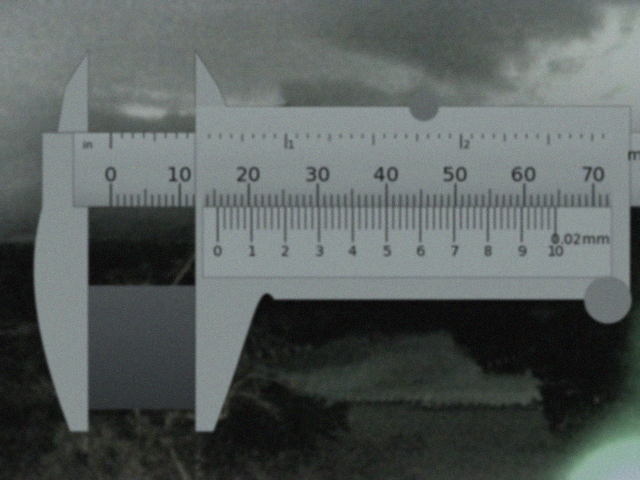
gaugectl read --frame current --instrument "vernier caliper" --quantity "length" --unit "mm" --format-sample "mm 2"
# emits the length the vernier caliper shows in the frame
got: mm 15.5
